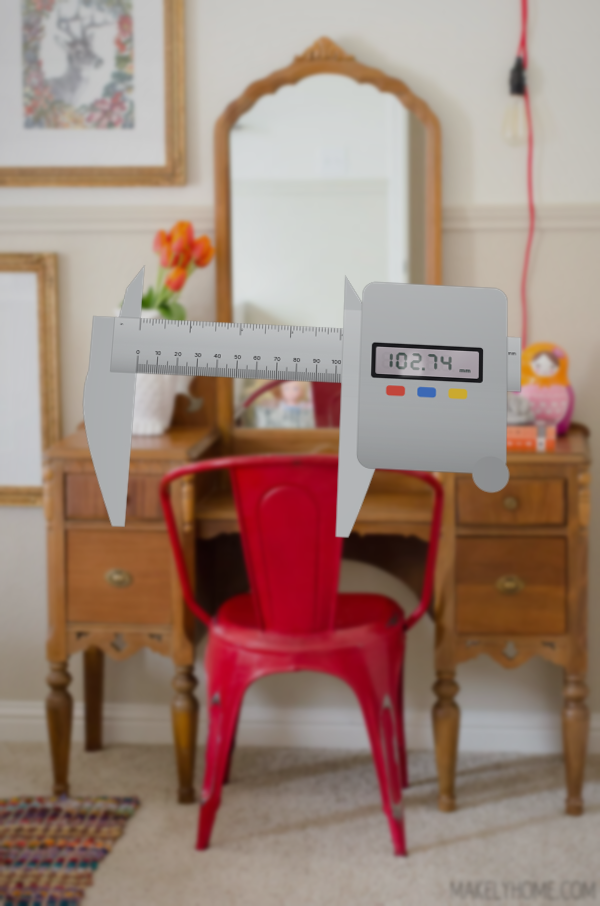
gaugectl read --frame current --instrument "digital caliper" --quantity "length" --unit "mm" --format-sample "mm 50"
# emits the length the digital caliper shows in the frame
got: mm 102.74
